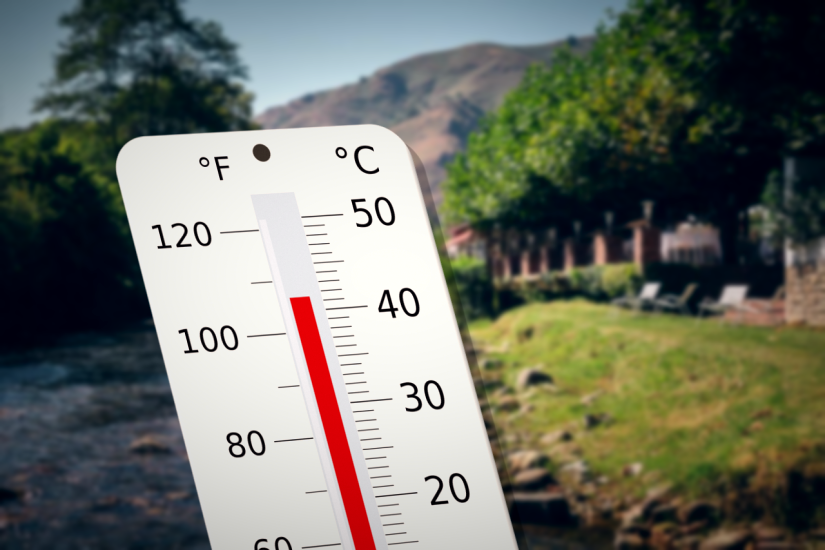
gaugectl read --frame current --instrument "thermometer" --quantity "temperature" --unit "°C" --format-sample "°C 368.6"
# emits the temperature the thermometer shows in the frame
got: °C 41.5
